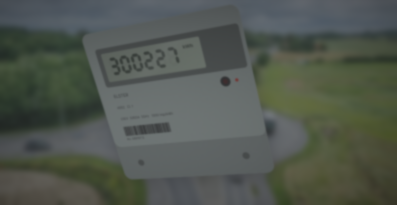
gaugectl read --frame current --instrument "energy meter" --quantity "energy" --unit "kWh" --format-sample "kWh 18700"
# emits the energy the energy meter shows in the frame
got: kWh 300227
